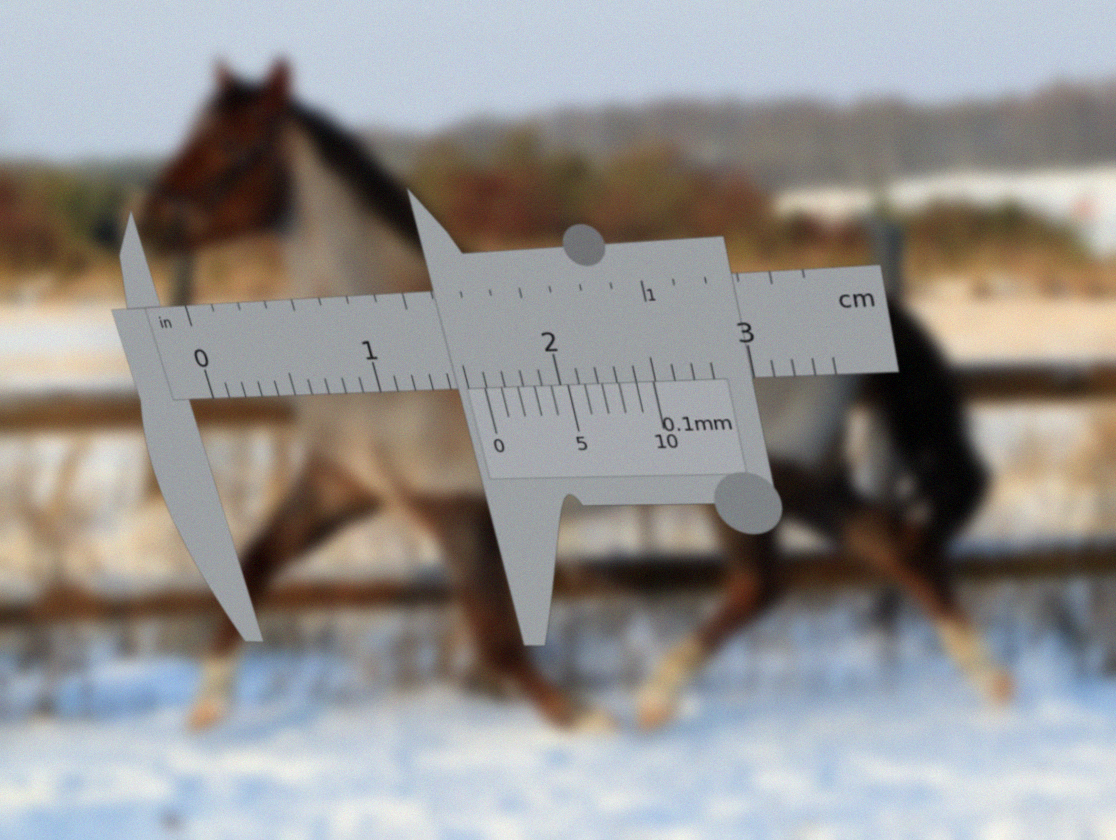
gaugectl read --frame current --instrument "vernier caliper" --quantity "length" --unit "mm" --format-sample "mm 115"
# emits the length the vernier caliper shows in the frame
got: mm 15.9
